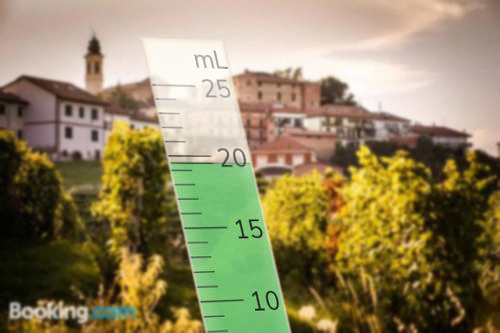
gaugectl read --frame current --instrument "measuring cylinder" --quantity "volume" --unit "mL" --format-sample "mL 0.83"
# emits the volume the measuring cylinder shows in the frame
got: mL 19.5
